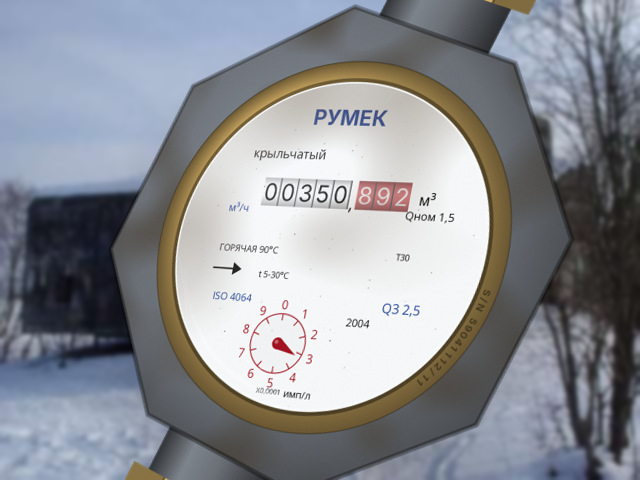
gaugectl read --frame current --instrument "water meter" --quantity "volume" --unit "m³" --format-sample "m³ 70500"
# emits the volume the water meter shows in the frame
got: m³ 350.8923
